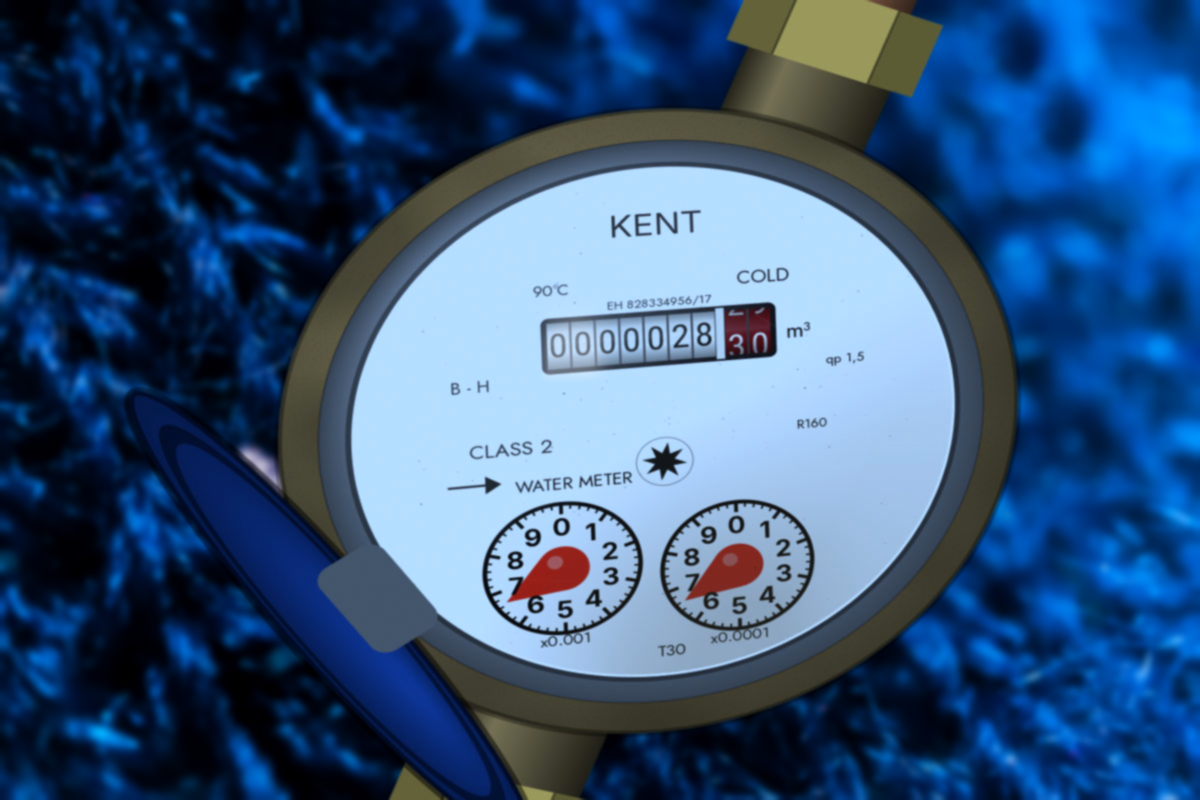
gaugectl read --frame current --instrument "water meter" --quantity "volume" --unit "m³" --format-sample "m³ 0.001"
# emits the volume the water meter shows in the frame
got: m³ 28.2966
